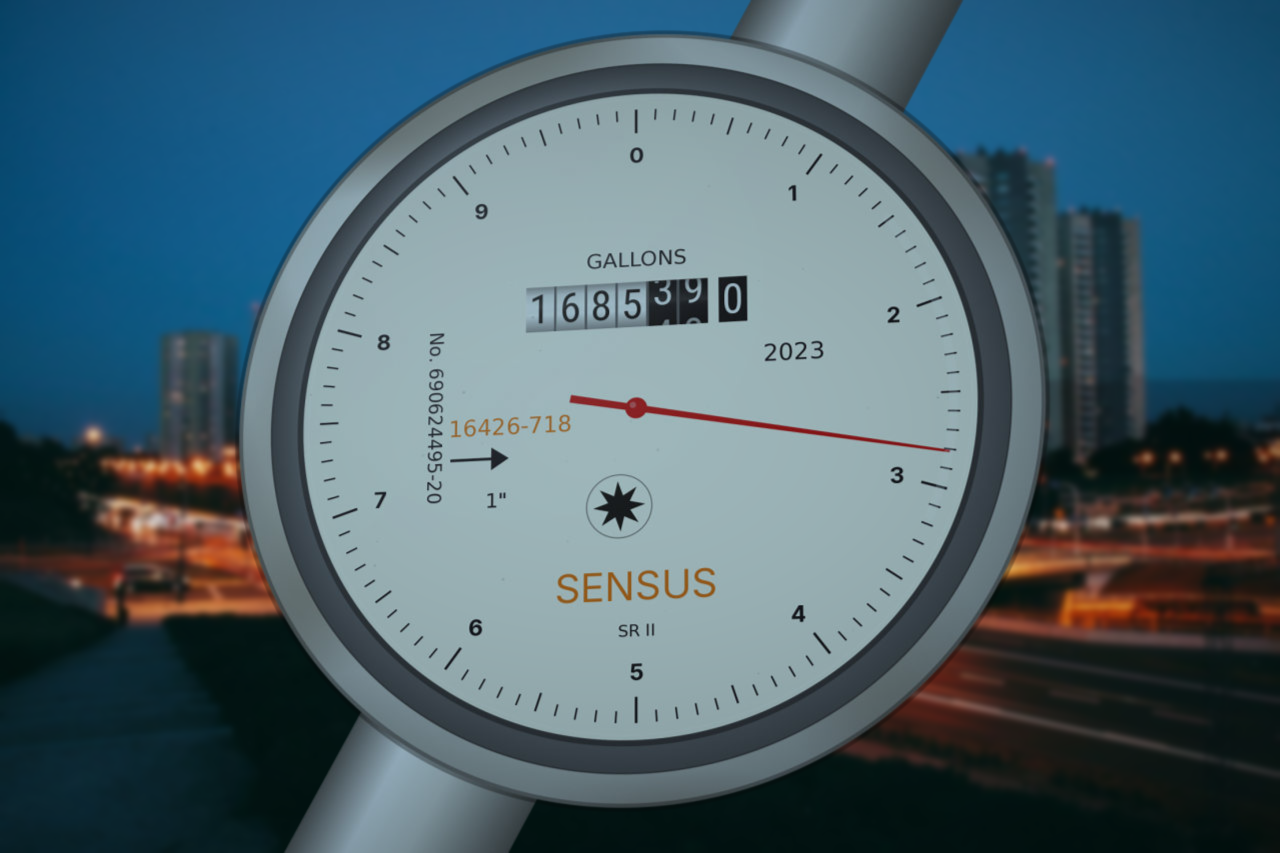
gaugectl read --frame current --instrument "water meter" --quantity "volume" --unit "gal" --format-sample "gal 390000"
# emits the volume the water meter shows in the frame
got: gal 1685392.8
